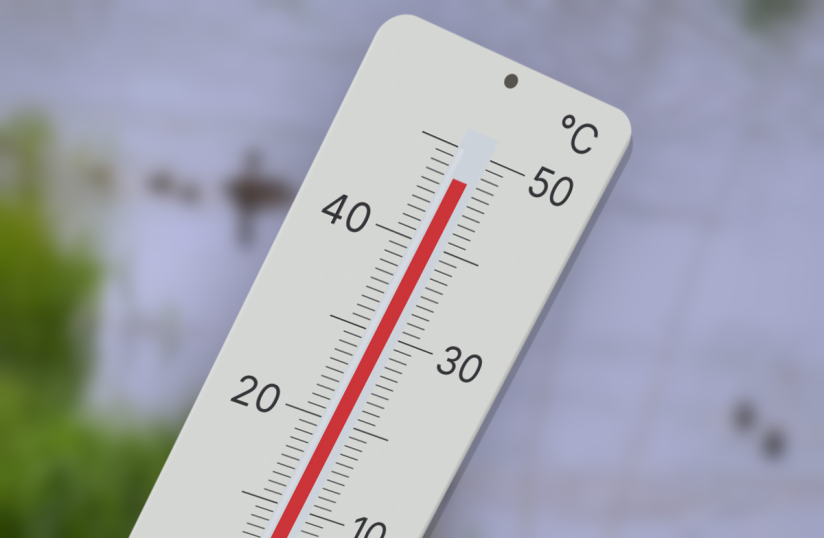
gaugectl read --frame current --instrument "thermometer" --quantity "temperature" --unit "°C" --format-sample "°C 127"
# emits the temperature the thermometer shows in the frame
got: °C 47
